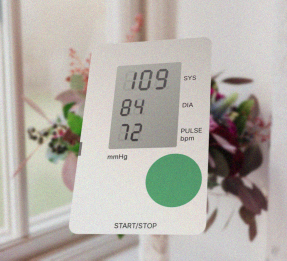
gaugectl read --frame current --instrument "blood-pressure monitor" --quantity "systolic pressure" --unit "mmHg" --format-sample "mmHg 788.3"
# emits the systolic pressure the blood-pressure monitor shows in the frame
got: mmHg 109
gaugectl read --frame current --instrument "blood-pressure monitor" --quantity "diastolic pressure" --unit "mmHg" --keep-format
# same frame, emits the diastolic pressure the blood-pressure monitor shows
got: mmHg 84
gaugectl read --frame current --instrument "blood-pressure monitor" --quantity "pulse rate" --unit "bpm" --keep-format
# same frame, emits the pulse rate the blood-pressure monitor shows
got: bpm 72
